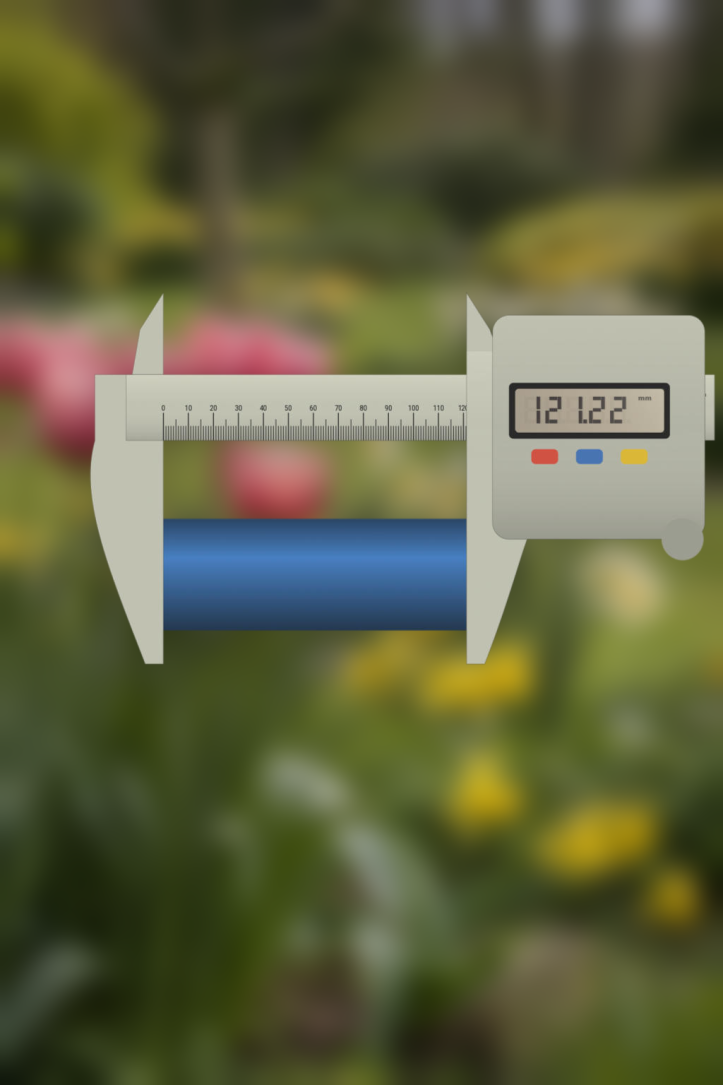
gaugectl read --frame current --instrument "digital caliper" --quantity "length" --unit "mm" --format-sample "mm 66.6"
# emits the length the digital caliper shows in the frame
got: mm 121.22
